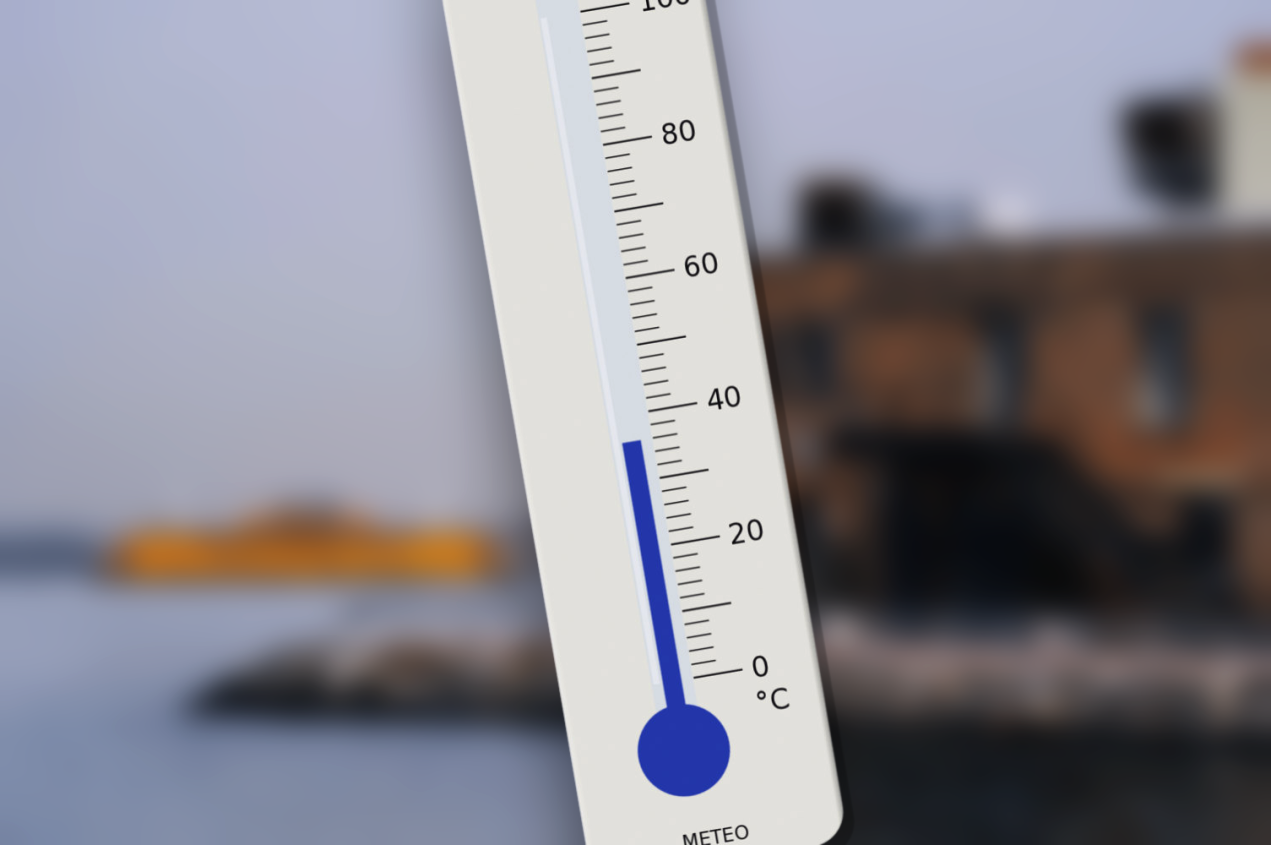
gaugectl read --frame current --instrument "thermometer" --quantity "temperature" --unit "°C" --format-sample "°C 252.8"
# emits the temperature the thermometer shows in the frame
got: °C 36
